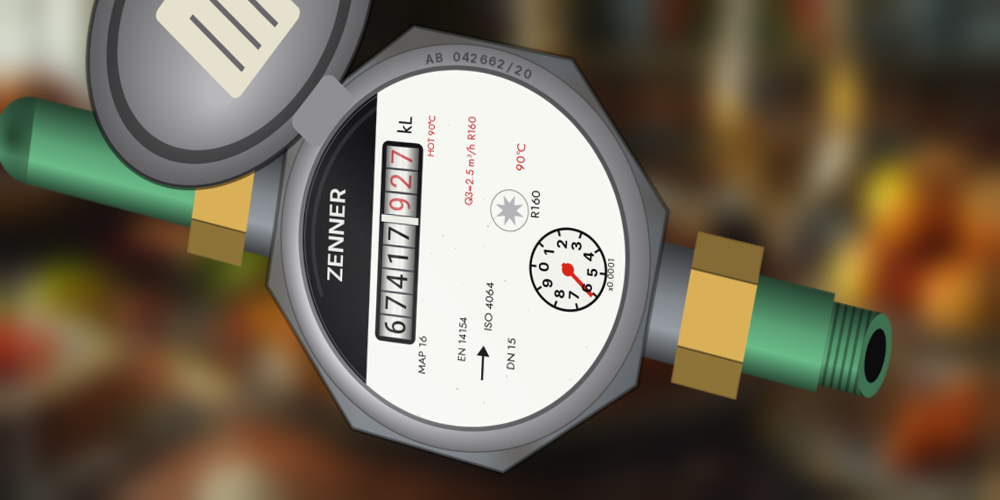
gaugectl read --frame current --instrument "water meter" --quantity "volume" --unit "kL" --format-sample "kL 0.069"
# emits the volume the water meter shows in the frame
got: kL 67417.9276
